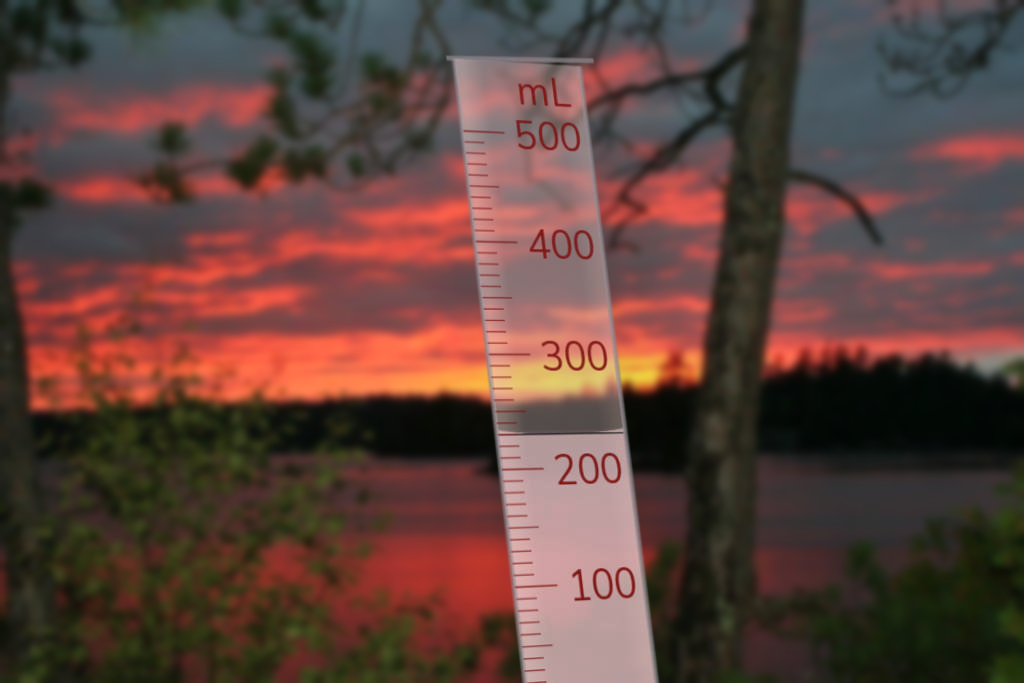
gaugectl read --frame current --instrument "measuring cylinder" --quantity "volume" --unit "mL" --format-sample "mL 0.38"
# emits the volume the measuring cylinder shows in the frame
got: mL 230
